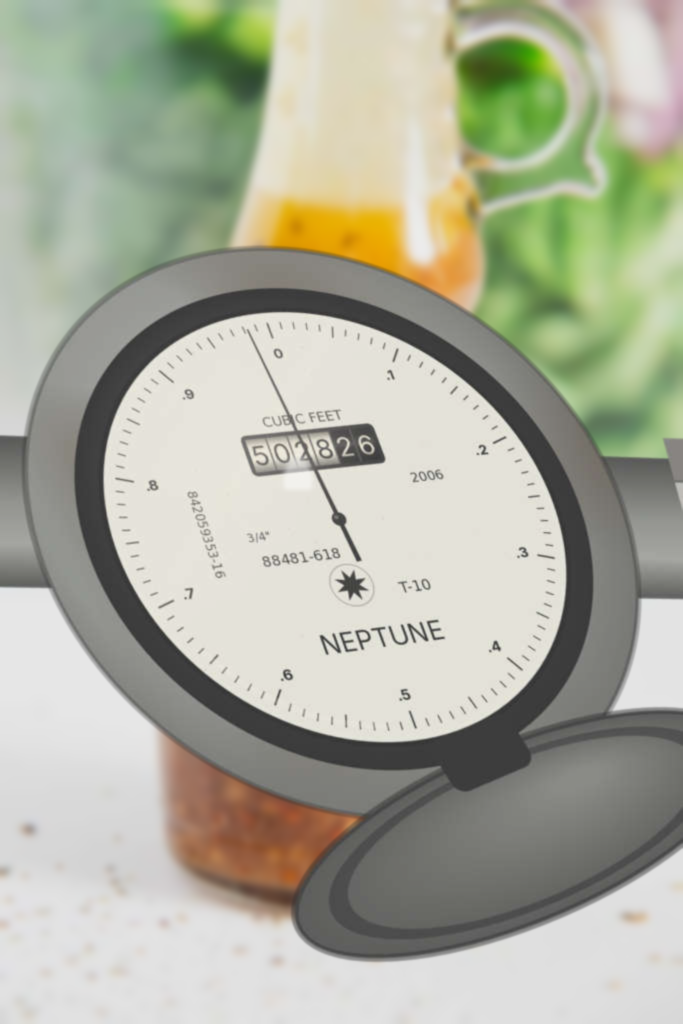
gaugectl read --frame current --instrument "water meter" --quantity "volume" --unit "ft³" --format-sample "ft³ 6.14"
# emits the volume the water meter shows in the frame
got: ft³ 502825.98
